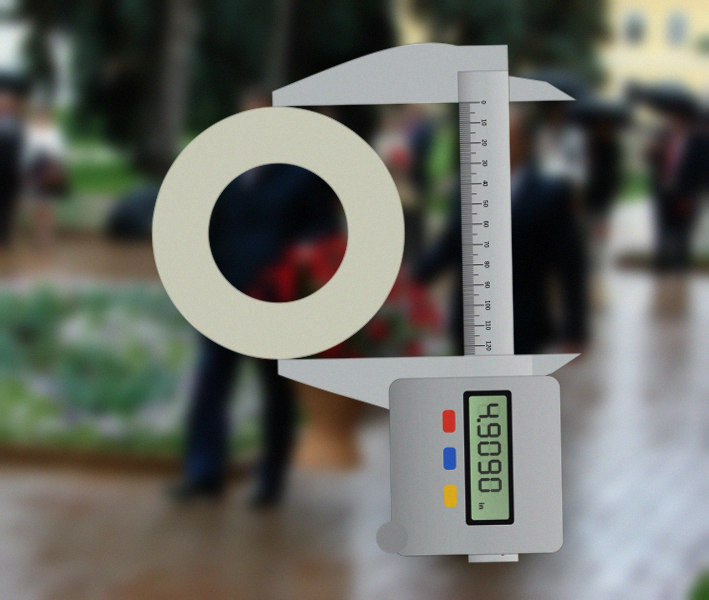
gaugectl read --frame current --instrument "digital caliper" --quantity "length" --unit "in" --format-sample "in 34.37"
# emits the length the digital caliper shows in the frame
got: in 4.9090
